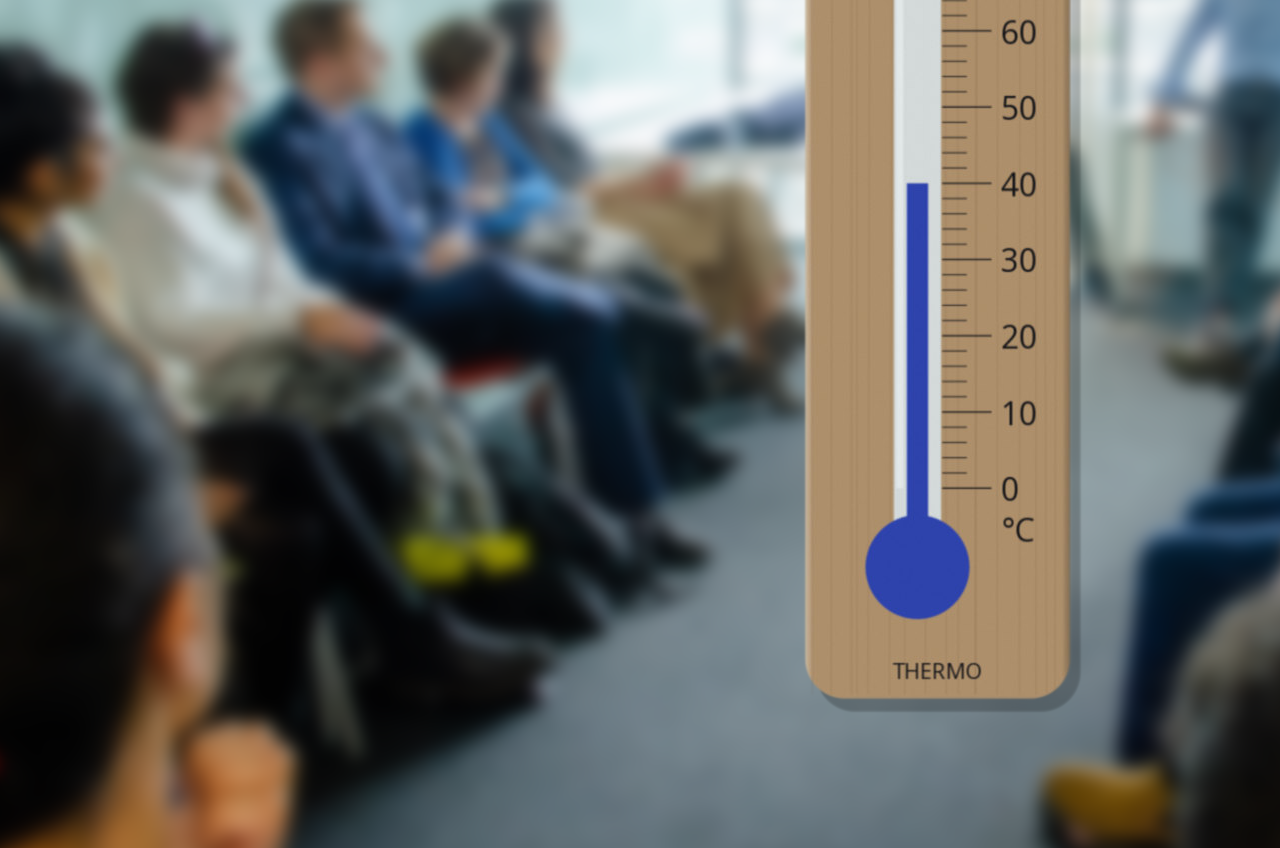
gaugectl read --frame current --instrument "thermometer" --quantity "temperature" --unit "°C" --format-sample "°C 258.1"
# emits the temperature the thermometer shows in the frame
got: °C 40
